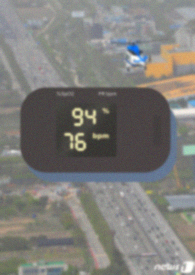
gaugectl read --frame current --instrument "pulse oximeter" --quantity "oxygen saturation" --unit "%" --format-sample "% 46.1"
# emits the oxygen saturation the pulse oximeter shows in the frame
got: % 94
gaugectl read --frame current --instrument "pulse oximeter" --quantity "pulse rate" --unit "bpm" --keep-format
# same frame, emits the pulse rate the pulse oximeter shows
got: bpm 76
